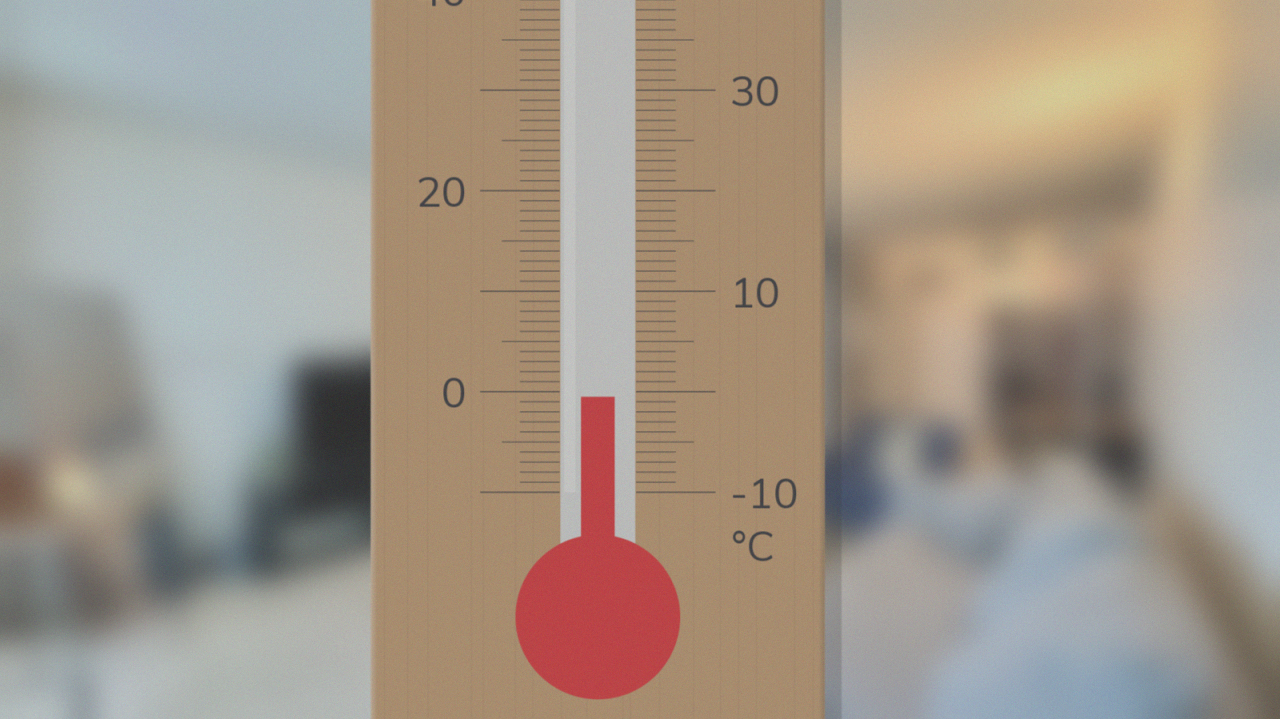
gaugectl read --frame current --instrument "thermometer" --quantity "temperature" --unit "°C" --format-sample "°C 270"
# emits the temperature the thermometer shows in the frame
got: °C -0.5
